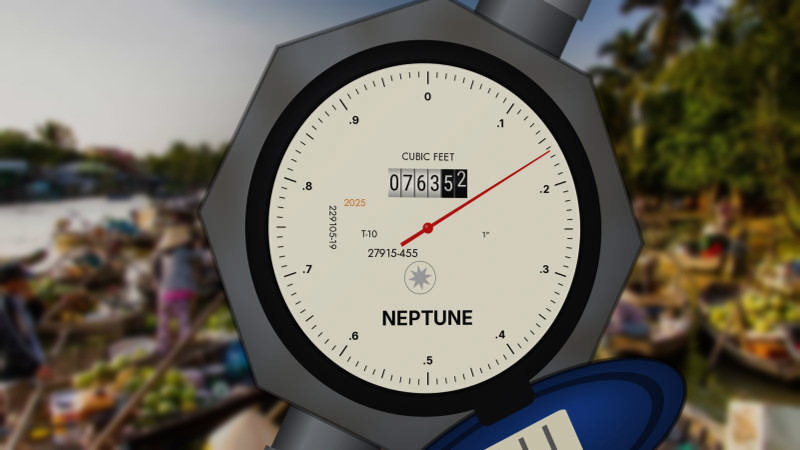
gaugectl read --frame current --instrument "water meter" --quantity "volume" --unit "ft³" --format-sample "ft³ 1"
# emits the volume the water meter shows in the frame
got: ft³ 76352.16
